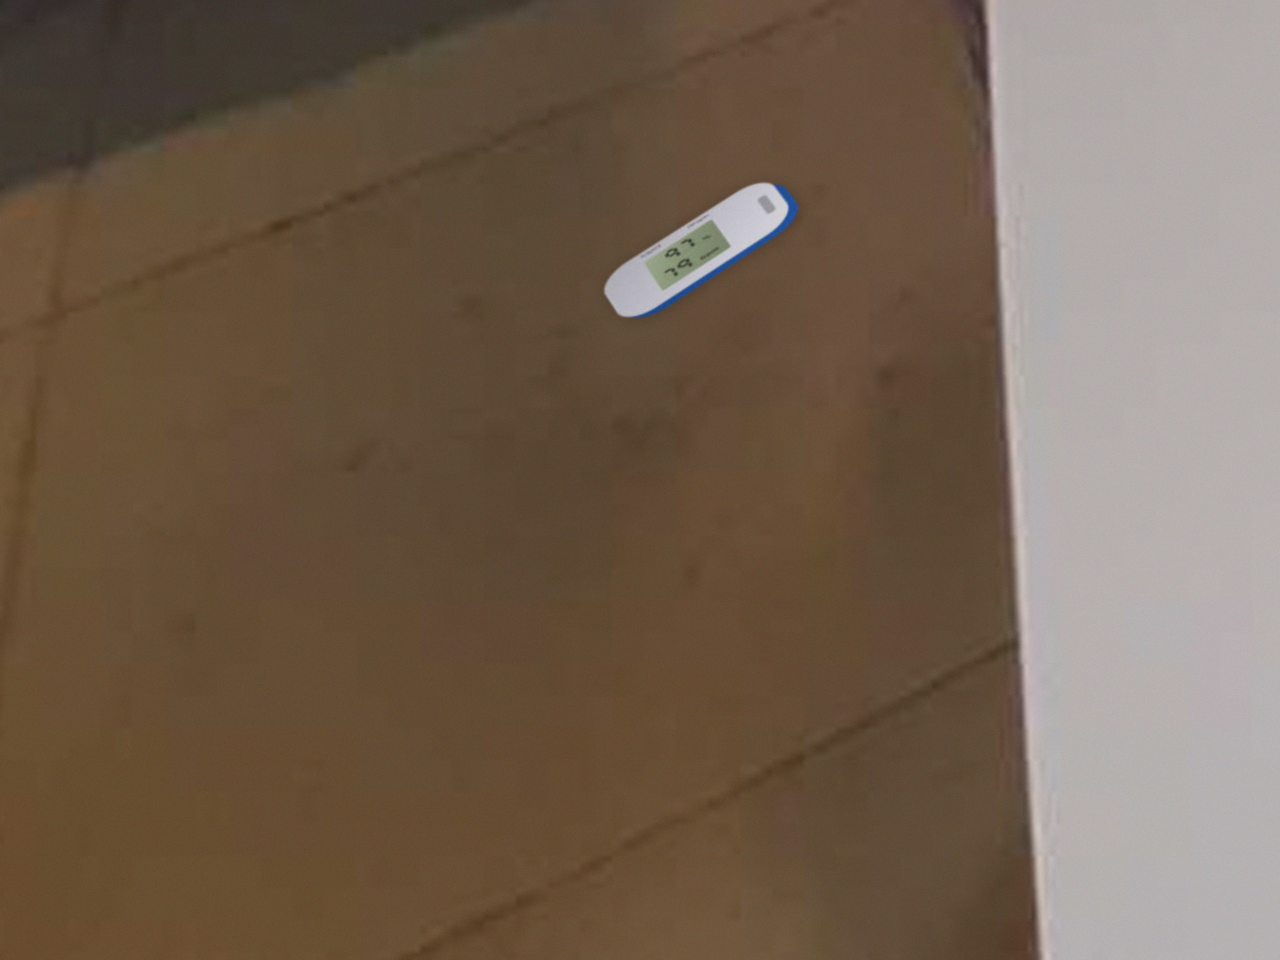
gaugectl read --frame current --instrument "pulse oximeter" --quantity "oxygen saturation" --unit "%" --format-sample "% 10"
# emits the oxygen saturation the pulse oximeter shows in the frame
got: % 97
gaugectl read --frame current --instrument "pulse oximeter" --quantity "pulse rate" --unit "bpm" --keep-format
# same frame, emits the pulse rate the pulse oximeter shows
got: bpm 79
